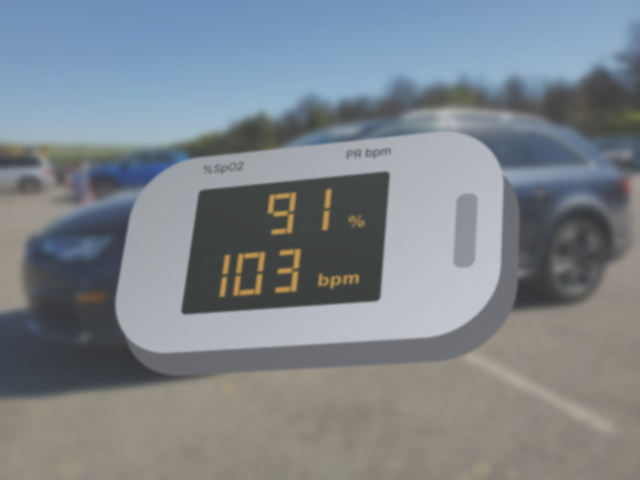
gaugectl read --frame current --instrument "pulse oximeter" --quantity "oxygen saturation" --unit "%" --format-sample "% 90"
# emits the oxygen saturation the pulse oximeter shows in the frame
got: % 91
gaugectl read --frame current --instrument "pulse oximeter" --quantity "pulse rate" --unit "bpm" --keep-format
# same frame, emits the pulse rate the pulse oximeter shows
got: bpm 103
